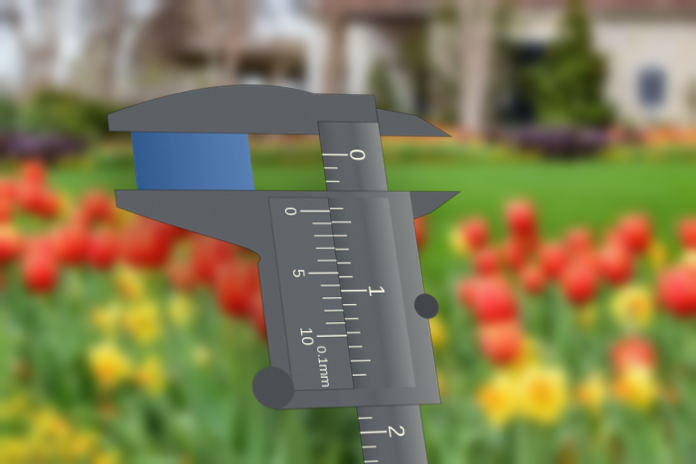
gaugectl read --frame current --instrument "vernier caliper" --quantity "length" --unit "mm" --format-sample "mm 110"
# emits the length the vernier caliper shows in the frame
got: mm 4.2
